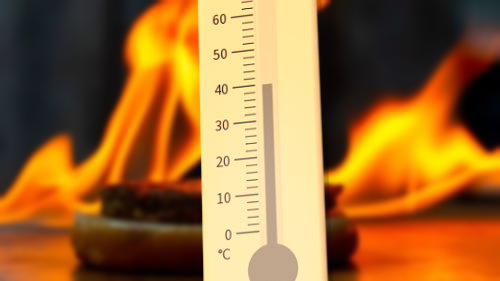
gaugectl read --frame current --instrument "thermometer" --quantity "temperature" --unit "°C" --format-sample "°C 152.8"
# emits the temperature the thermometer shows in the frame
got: °C 40
